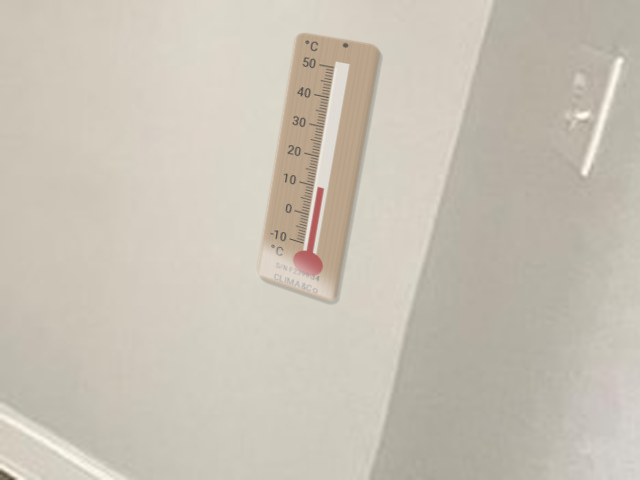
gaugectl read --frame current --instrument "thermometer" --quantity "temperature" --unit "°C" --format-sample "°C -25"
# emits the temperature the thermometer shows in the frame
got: °C 10
